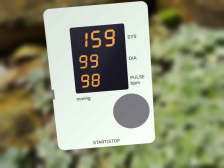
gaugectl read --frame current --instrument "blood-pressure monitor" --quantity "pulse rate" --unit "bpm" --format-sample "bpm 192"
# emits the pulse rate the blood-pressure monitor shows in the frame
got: bpm 98
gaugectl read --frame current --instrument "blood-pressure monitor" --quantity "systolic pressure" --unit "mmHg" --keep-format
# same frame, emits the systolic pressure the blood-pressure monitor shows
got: mmHg 159
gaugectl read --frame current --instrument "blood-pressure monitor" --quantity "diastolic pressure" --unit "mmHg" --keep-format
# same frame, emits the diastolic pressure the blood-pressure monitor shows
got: mmHg 99
